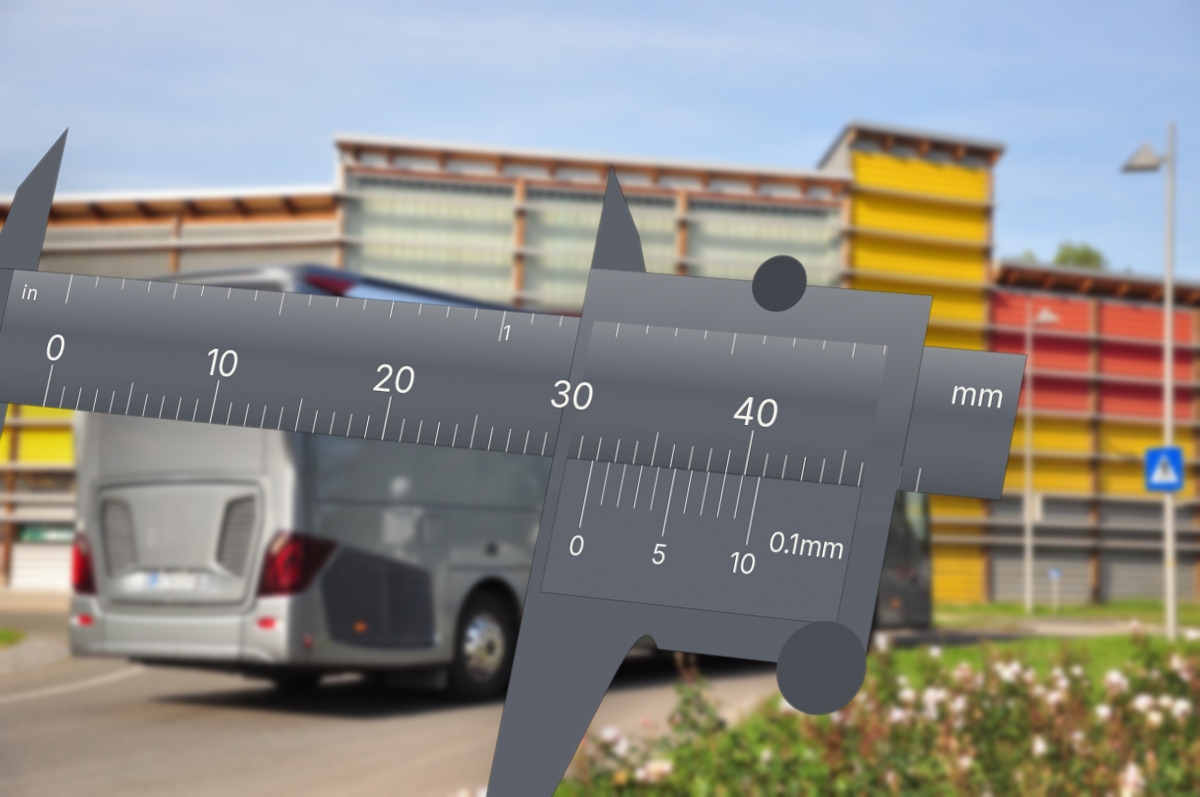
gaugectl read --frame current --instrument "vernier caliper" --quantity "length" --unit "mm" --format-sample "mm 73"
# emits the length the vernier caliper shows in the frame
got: mm 31.8
